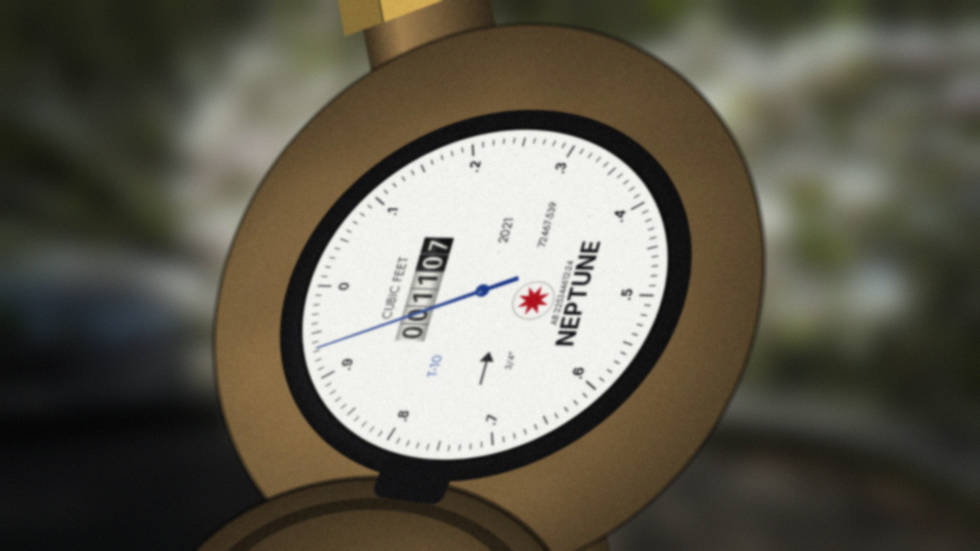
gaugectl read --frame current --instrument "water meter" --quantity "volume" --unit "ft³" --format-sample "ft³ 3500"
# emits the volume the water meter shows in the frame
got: ft³ 1106.93
